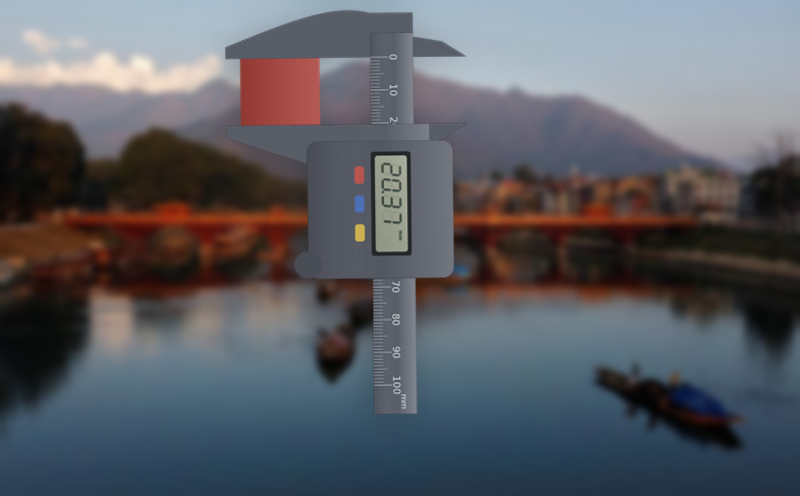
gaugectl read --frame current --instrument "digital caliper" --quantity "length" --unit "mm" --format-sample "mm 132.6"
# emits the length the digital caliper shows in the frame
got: mm 20.37
